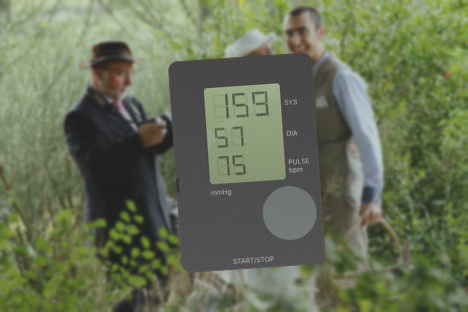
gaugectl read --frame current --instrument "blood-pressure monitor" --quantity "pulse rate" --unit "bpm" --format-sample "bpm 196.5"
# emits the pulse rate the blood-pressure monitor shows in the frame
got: bpm 75
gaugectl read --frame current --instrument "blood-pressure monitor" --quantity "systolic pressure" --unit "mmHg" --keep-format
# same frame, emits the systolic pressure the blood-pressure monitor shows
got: mmHg 159
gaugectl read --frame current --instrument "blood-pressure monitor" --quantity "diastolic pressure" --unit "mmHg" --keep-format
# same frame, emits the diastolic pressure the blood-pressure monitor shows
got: mmHg 57
